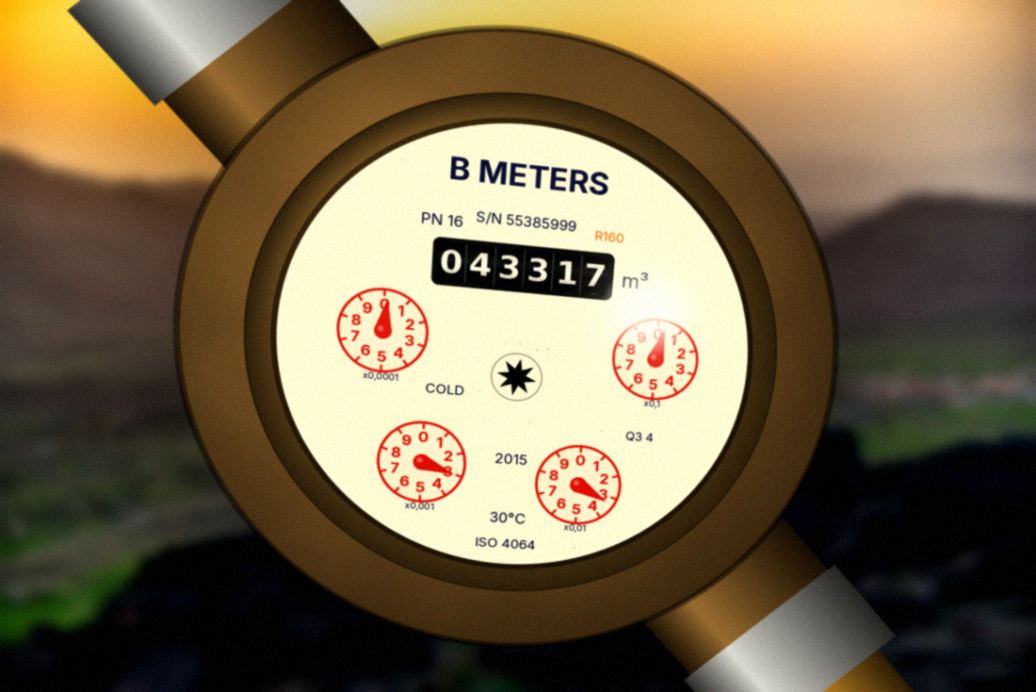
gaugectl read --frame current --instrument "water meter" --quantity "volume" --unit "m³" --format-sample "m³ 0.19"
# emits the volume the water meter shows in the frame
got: m³ 43317.0330
